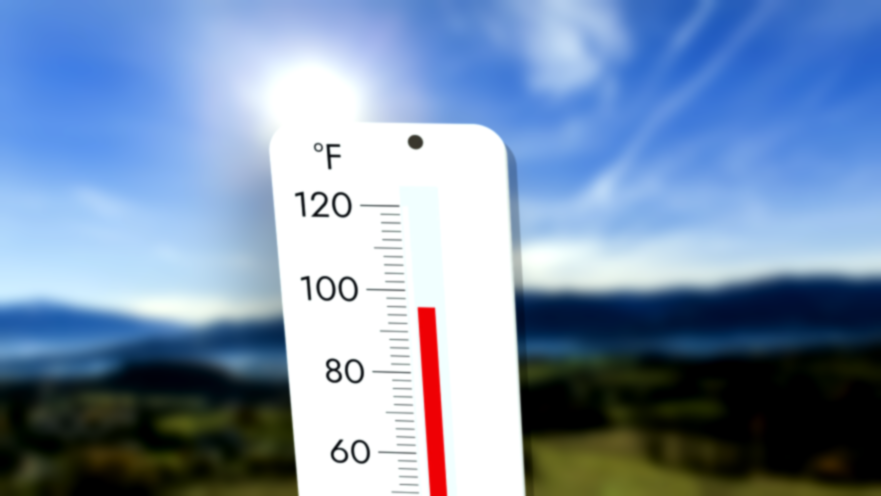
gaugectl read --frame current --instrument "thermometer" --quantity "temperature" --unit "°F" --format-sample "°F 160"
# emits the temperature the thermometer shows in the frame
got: °F 96
